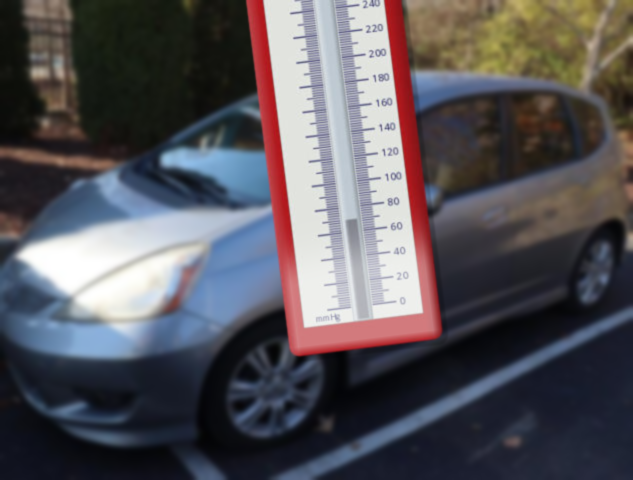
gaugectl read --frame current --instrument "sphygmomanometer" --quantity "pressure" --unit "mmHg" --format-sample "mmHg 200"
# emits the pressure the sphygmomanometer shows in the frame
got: mmHg 70
